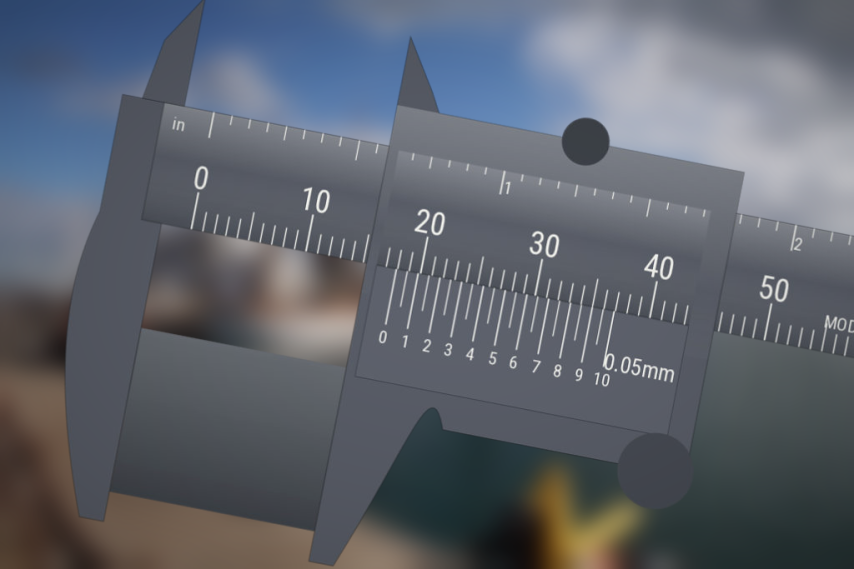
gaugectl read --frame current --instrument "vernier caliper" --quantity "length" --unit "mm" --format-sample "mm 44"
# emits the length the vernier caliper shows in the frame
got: mm 17.9
